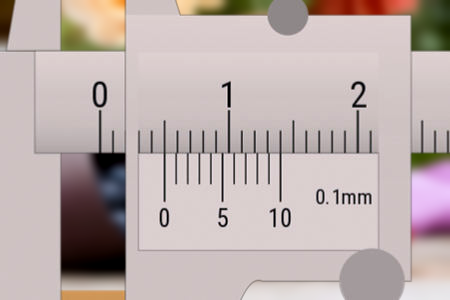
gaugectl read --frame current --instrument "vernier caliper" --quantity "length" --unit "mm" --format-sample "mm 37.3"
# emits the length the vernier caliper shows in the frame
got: mm 5.0
